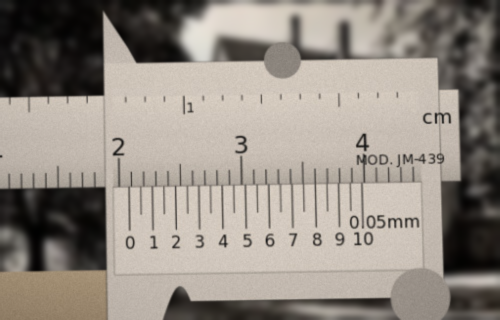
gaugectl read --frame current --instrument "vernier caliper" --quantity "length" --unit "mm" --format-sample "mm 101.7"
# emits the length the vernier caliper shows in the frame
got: mm 20.8
